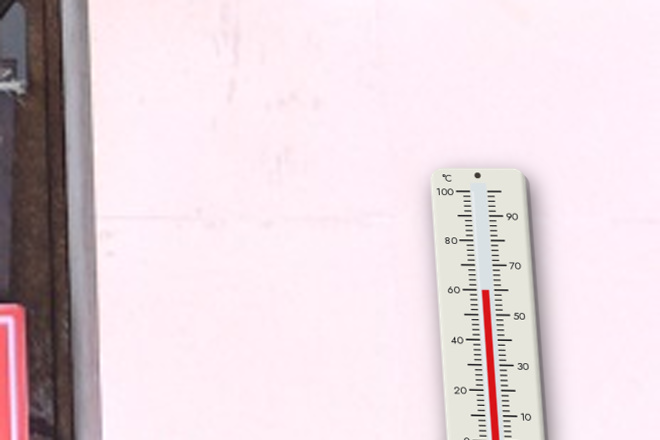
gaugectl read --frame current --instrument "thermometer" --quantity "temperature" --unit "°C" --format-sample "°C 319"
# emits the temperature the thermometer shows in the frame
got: °C 60
